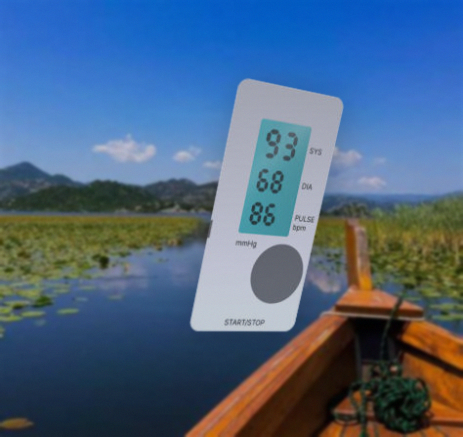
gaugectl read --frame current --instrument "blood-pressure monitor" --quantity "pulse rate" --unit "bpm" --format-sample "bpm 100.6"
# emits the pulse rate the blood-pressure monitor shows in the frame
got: bpm 86
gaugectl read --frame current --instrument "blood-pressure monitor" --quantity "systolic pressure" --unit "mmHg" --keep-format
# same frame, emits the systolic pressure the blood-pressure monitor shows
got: mmHg 93
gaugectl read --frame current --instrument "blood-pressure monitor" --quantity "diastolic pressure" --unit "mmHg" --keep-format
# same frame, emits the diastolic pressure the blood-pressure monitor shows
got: mmHg 68
